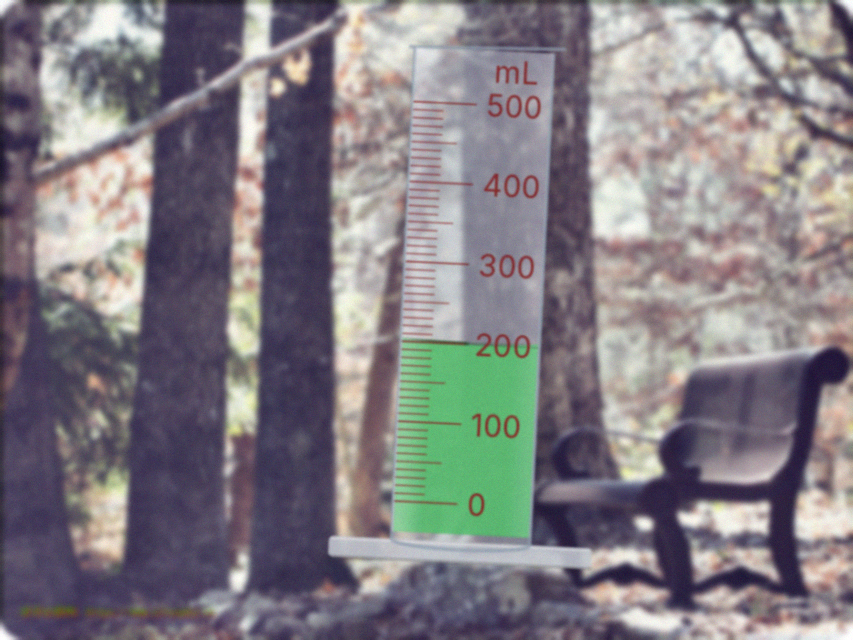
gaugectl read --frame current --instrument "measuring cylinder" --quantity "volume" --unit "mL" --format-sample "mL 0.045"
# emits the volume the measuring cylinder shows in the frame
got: mL 200
